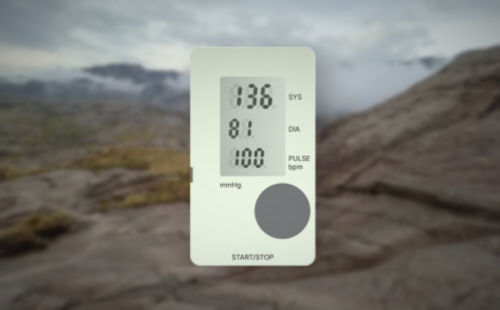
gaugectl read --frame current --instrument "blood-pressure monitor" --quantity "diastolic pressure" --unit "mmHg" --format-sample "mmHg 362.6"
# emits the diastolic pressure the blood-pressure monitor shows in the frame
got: mmHg 81
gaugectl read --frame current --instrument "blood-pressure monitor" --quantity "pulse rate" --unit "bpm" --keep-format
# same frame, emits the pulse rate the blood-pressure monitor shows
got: bpm 100
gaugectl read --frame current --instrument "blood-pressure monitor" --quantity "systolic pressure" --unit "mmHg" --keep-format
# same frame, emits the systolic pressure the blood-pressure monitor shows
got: mmHg 136
